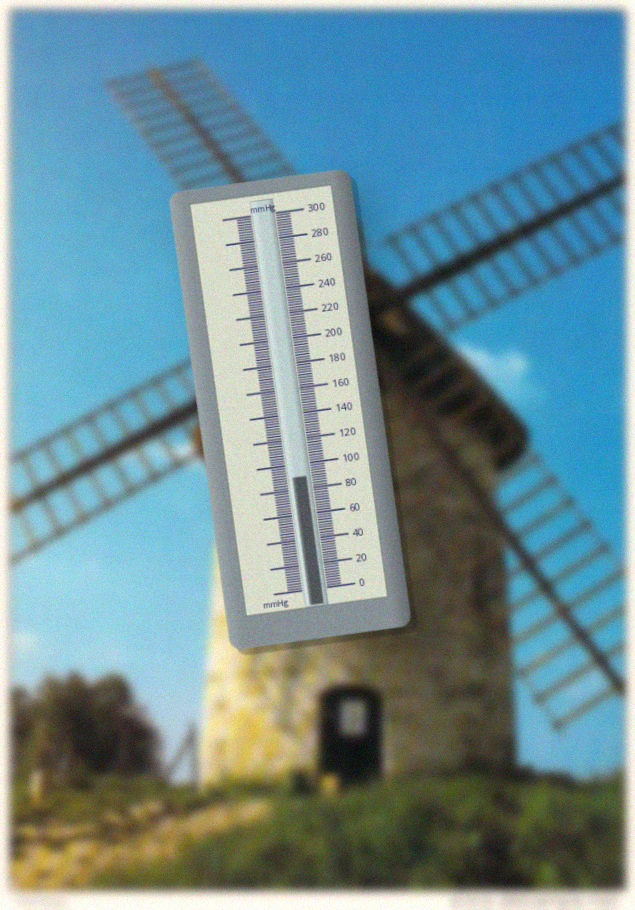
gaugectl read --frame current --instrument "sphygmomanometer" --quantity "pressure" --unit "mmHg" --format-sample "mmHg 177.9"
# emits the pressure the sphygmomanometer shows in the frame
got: mmHg 90
